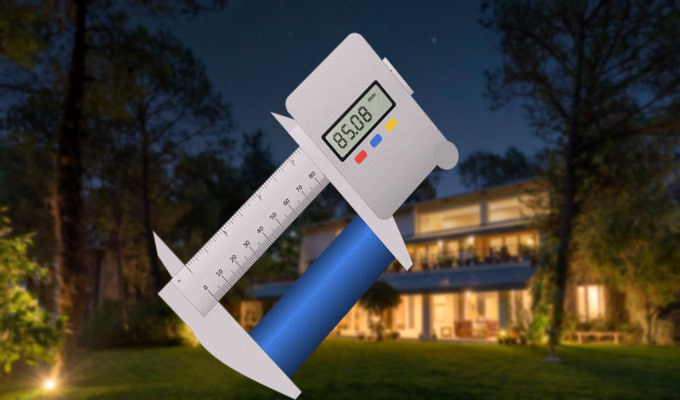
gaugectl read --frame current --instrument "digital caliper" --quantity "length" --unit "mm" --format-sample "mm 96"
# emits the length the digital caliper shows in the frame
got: mm 85.08
